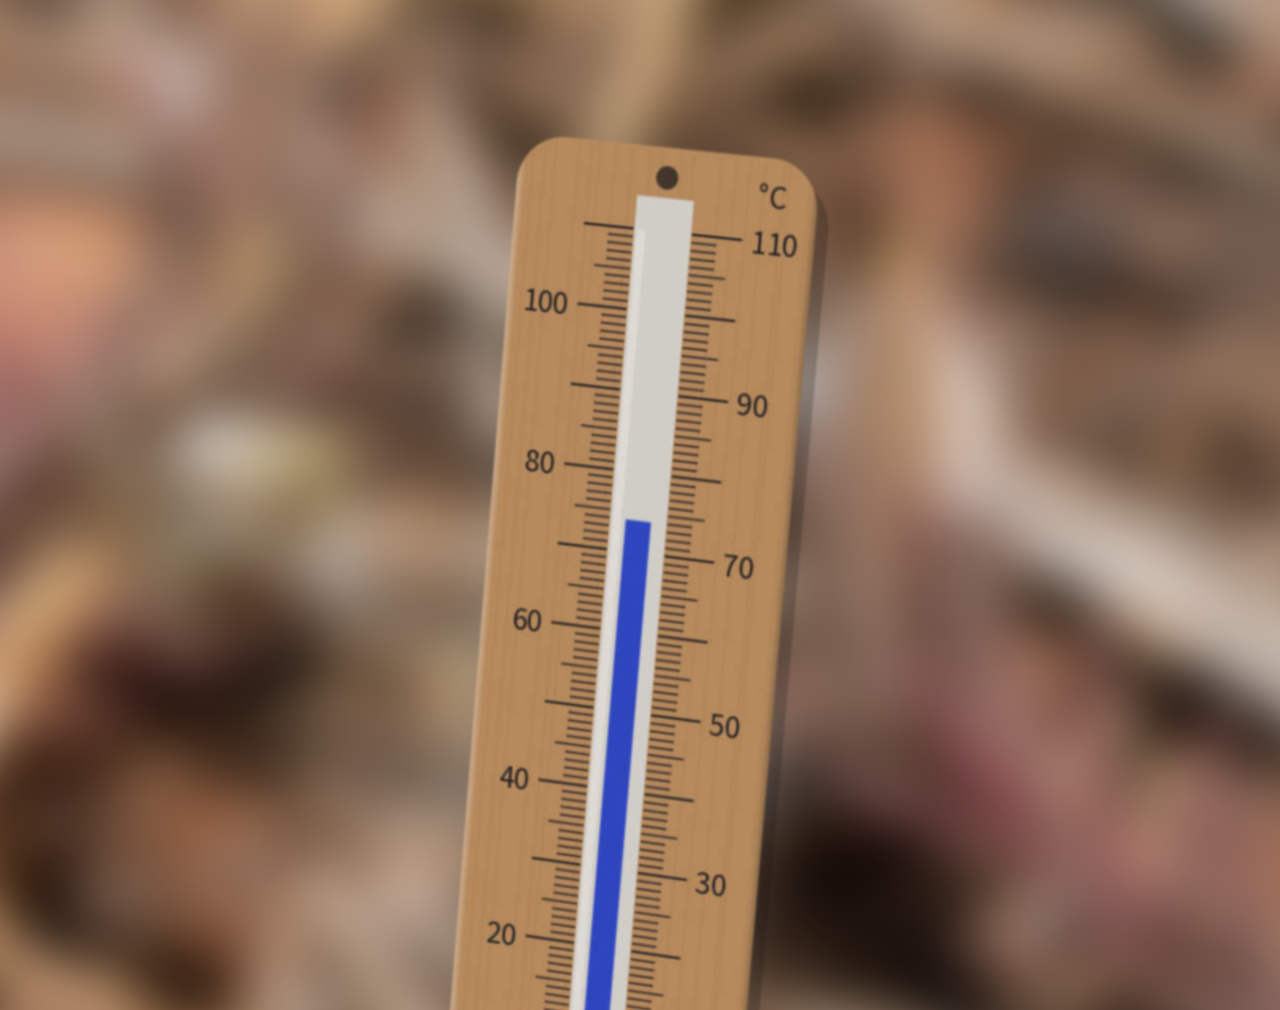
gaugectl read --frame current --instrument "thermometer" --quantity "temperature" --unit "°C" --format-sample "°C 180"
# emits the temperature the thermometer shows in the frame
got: °C 74
